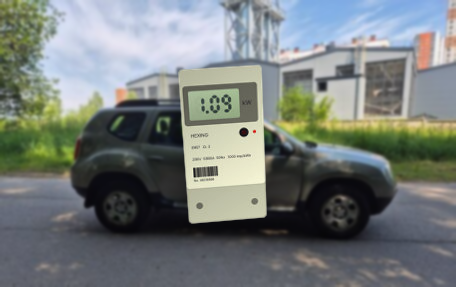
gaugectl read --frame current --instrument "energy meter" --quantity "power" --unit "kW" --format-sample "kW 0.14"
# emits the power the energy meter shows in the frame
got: kW 1.09
